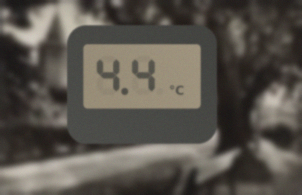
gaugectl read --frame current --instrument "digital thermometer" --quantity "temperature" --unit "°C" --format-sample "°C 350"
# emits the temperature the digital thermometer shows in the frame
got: °C 4.4
